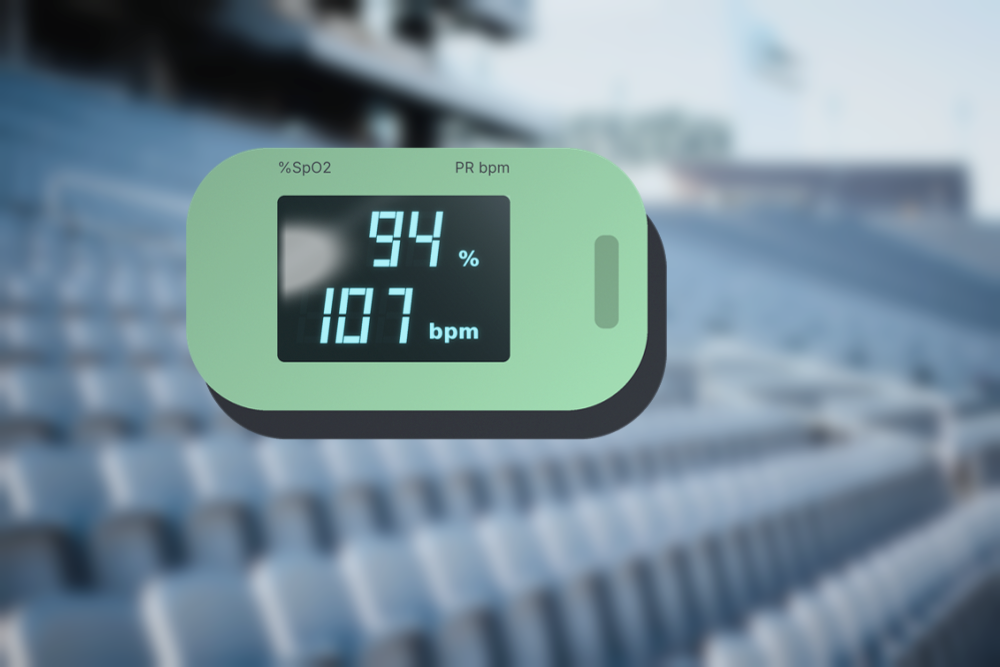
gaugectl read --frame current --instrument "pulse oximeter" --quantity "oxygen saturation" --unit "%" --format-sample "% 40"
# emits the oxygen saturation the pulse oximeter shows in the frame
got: % 94
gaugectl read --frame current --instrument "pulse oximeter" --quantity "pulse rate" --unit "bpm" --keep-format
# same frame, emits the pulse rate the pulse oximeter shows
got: bpm 107
